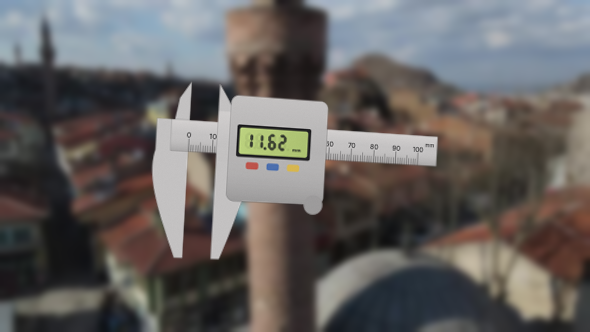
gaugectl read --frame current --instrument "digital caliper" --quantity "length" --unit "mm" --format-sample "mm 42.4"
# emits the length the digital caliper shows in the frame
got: mm 11.62
